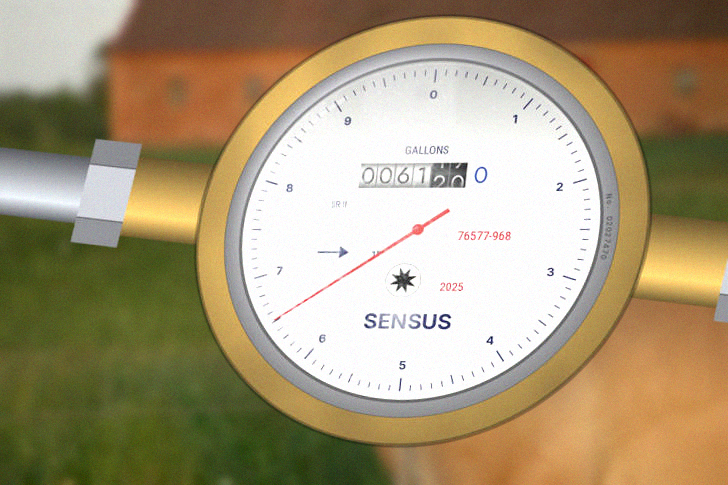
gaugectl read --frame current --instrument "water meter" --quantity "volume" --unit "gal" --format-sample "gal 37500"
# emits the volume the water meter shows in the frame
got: gal 61196.5
